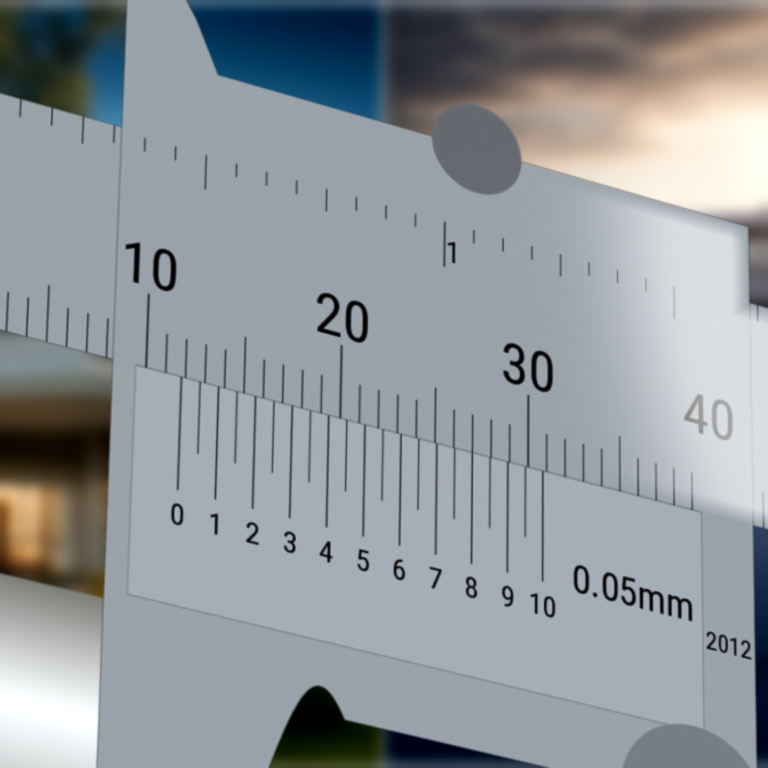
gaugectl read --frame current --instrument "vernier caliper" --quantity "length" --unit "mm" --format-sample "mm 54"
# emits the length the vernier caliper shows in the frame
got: mm 11.8
